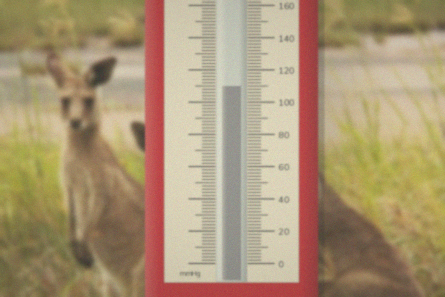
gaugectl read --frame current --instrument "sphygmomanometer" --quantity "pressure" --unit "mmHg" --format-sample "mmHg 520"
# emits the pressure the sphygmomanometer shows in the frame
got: mmHg 110
